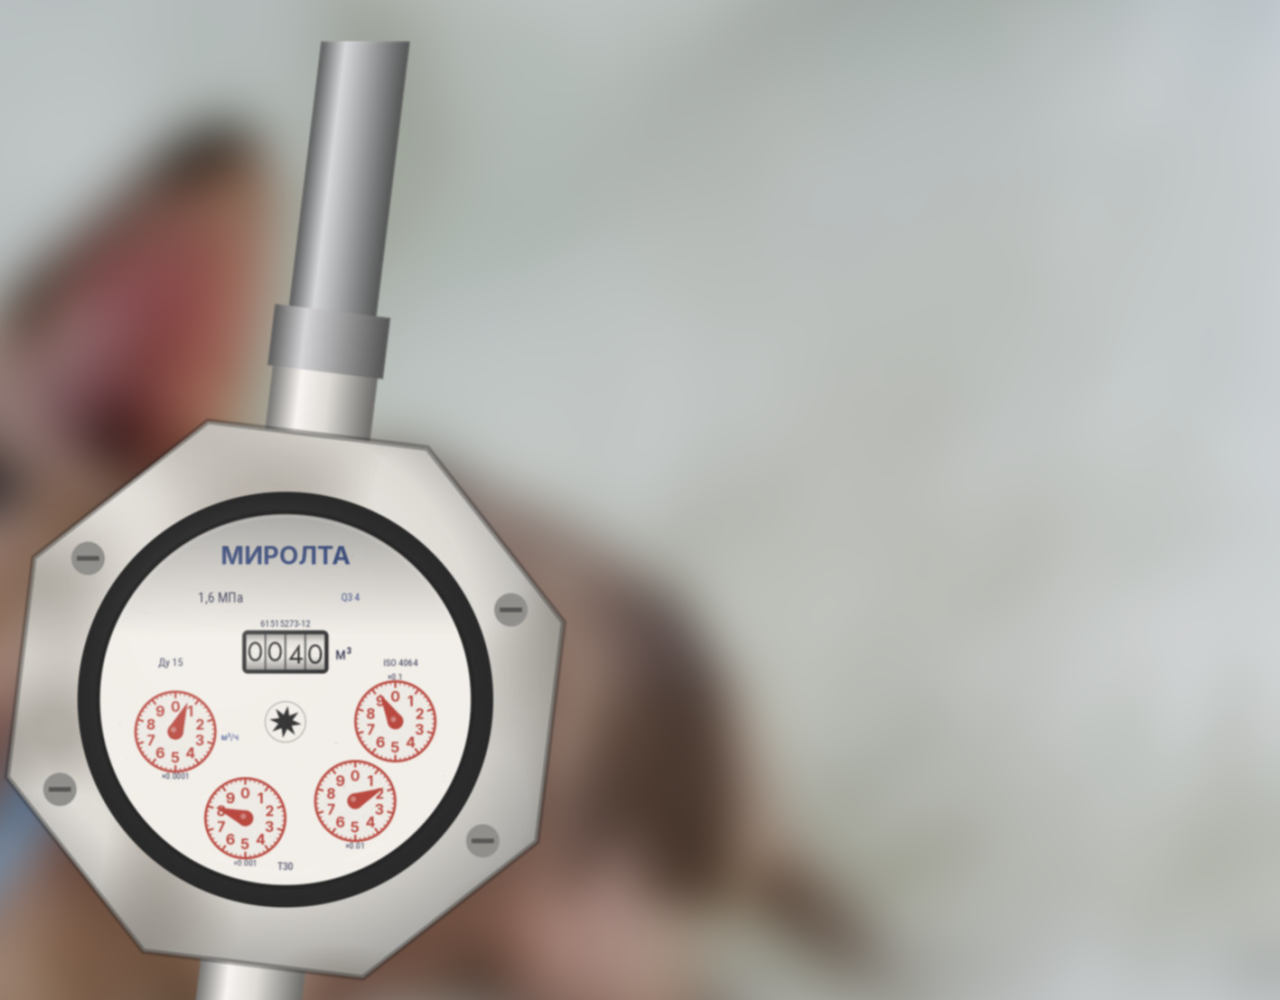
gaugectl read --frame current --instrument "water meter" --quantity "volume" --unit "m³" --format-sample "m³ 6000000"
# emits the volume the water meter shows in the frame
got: m³ 39.9180
